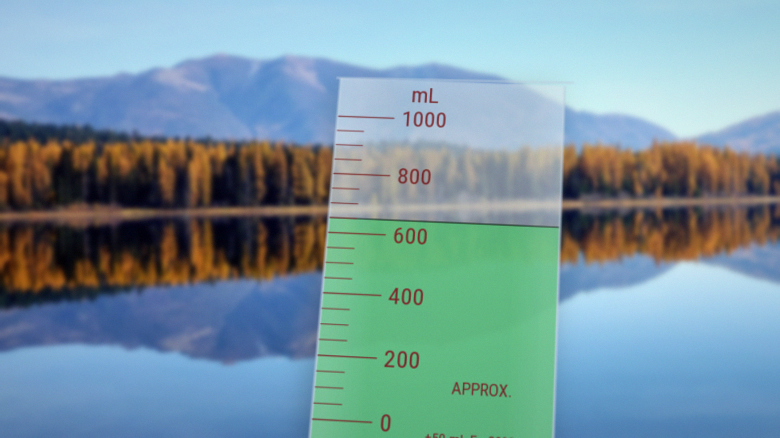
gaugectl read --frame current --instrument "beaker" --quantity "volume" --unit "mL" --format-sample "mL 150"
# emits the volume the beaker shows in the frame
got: mL 650
